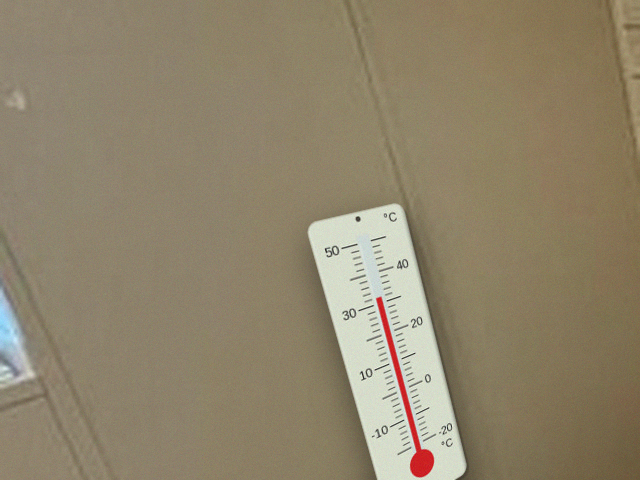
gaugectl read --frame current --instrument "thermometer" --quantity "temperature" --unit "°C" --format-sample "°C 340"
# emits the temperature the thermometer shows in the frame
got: °C 32
